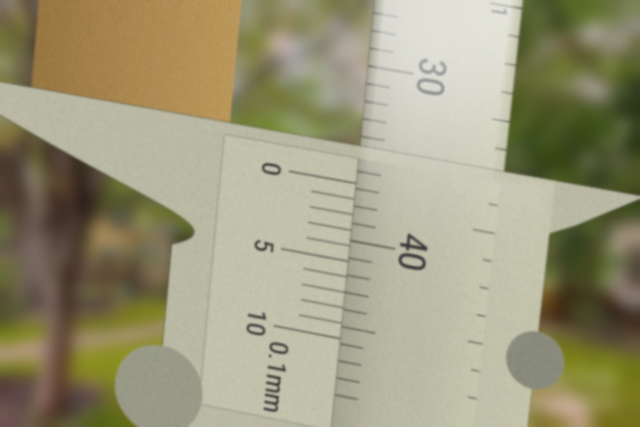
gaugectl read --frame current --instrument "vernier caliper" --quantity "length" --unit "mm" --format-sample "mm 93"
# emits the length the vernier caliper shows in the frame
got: mm 36.7
